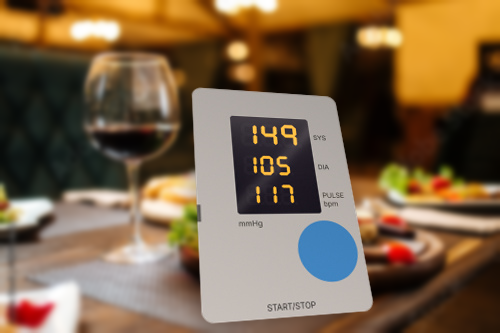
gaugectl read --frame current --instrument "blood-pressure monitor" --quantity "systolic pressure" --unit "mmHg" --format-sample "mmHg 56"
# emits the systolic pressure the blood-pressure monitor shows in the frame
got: mmHg 149
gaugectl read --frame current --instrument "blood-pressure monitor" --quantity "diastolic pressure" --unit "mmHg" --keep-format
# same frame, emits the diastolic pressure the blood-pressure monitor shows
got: mmHg 105
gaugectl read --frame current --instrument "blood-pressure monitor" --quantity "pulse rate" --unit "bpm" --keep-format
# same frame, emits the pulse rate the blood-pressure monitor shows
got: bpm 117
